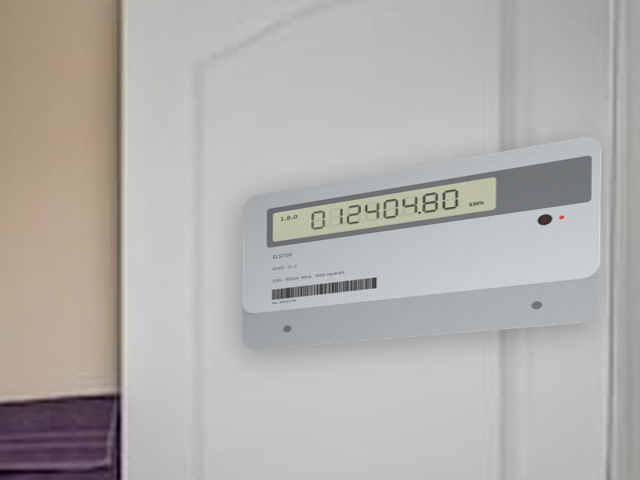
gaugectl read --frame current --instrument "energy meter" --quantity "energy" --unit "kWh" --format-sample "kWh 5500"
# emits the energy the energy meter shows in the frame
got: kWh 12404.80
